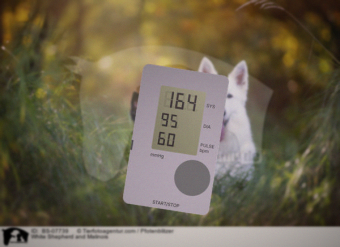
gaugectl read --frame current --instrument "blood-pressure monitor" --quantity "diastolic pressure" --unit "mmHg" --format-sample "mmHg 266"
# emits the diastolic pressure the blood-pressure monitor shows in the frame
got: mmHg 95
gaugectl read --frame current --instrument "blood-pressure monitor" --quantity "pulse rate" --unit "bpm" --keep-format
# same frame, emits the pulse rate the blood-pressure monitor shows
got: bpm 60
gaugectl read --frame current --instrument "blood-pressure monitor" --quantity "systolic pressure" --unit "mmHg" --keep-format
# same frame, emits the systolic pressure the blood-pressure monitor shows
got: mmHg 164
